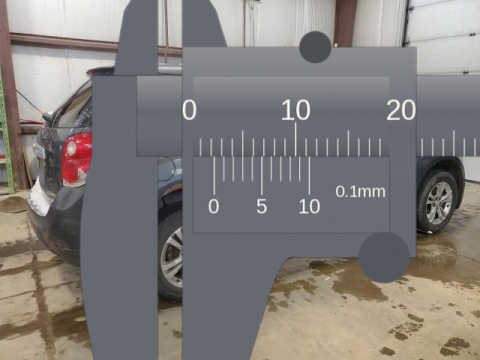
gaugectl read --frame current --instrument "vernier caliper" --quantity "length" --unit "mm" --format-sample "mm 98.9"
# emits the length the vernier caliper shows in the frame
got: mm 2.3
